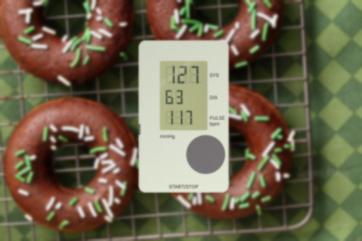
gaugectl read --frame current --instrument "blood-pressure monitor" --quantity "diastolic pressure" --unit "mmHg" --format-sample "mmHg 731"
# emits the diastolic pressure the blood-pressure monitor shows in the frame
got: mmHg 63
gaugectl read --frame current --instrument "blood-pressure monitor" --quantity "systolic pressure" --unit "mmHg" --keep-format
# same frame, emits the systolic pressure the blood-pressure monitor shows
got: mmHg 127
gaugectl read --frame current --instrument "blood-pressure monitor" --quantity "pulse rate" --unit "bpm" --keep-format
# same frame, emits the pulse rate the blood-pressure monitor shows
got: bpm 117
